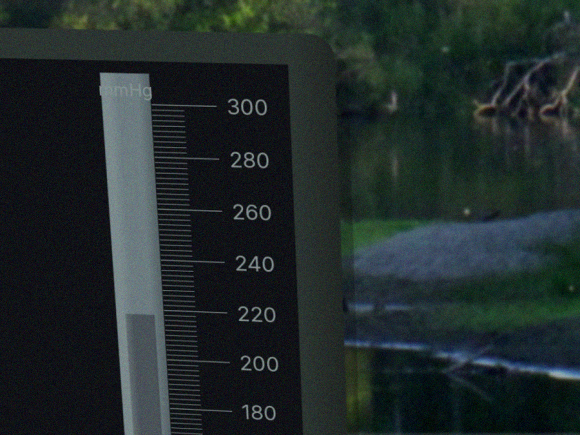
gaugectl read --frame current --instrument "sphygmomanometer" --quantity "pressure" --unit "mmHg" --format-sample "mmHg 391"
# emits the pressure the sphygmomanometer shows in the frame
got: mmHg 218
